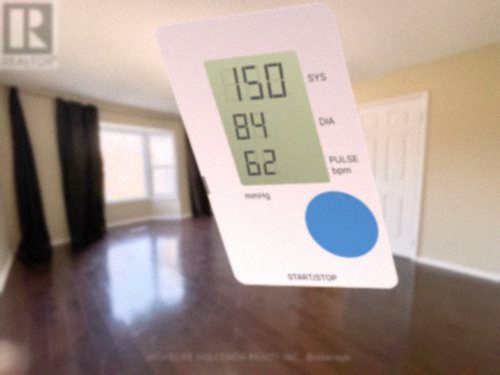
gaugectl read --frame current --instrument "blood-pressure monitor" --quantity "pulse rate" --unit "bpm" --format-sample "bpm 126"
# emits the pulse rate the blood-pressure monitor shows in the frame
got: bpm 62
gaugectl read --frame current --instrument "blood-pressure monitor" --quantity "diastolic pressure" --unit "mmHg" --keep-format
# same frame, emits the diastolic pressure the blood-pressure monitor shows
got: mmHg 84
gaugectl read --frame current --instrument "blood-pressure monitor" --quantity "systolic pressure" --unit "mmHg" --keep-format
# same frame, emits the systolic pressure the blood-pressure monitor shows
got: mmHg 150
